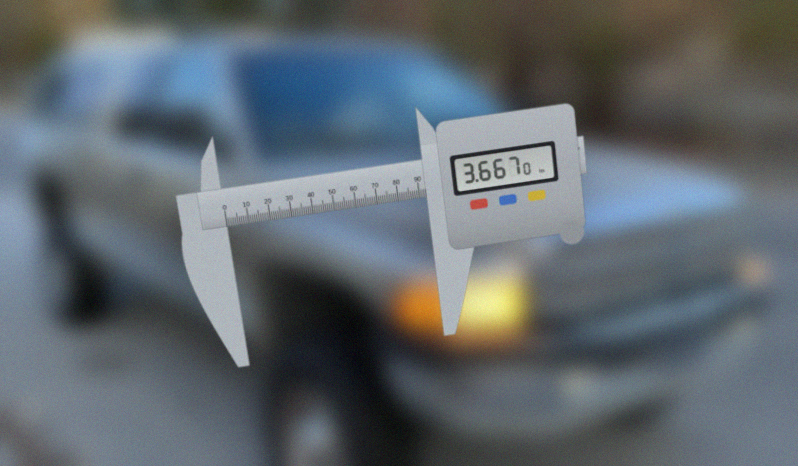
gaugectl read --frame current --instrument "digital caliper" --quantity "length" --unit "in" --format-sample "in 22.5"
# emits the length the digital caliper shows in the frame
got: in 3.6670
